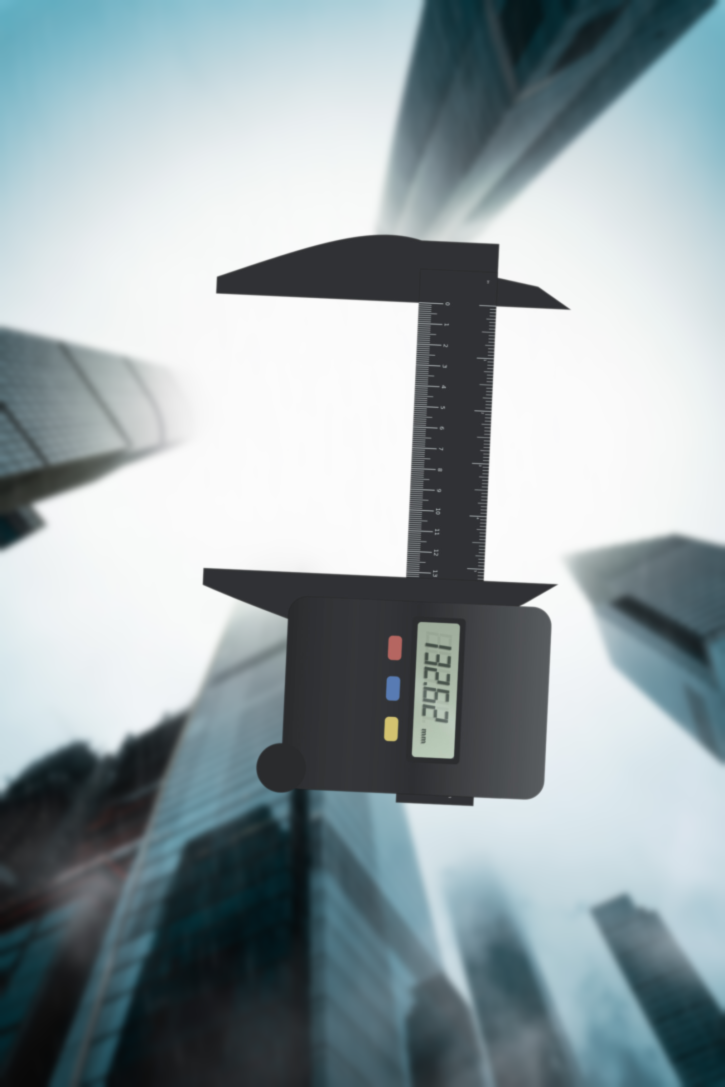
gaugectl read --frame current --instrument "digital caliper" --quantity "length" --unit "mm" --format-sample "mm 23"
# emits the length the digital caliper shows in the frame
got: mm 132.62
